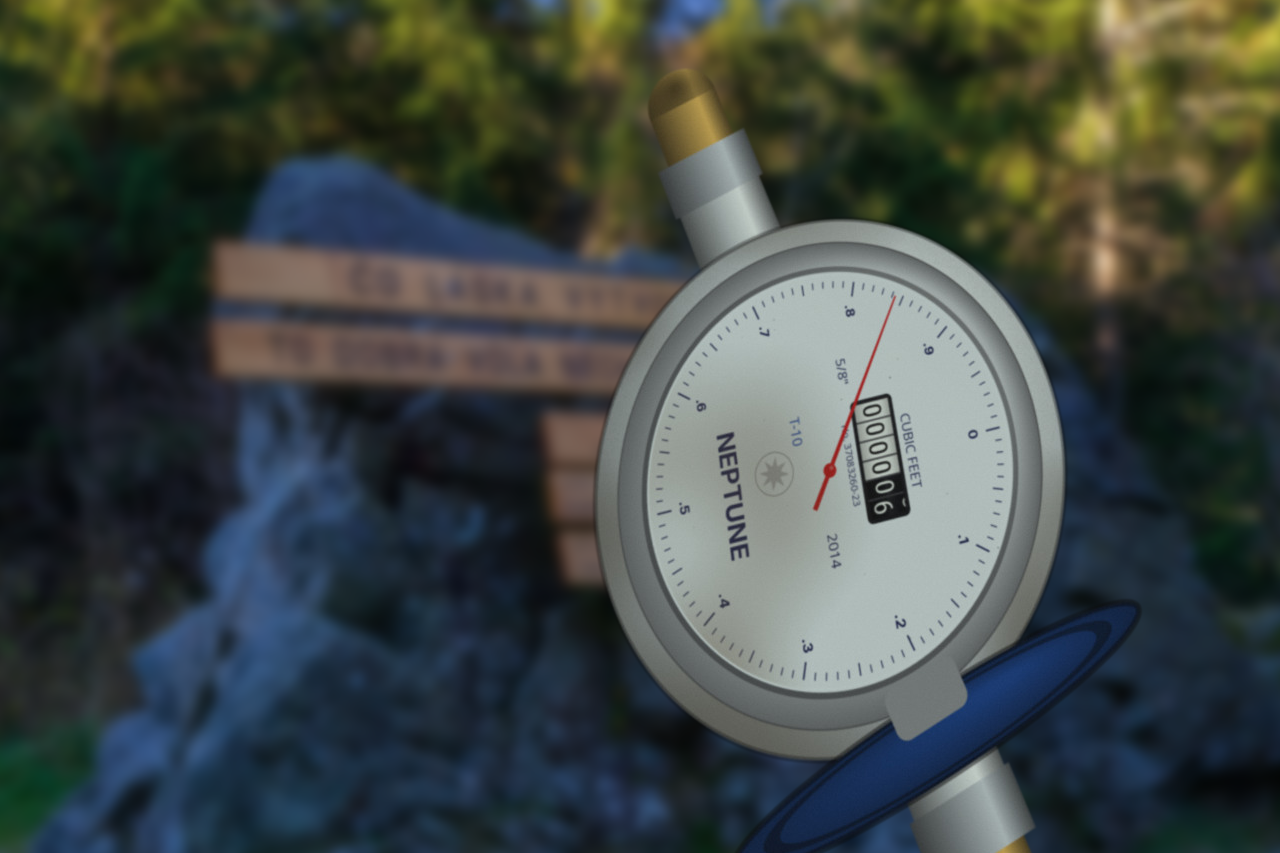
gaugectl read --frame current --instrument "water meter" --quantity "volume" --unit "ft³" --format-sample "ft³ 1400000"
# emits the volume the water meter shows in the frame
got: ft³ 5.84
